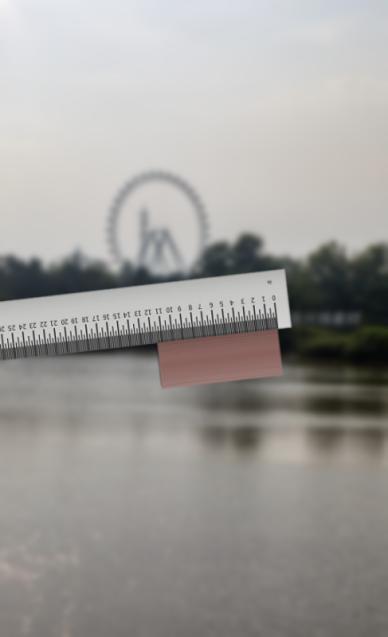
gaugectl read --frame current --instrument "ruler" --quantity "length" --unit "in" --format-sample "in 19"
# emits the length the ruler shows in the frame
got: in 11.5
